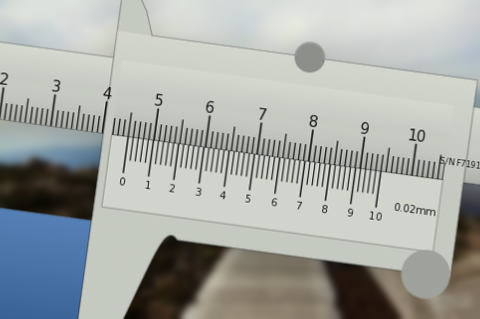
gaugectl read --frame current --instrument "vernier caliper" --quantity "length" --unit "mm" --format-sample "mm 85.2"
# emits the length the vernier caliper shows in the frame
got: mm 45.0
